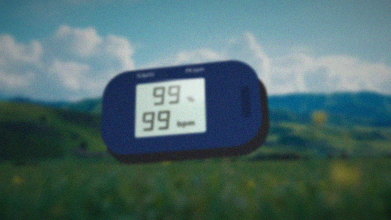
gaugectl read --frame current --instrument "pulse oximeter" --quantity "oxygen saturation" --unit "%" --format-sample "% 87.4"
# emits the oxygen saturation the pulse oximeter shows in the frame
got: % 99
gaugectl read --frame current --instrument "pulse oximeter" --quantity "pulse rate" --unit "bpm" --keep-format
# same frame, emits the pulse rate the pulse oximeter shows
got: bpm 99
